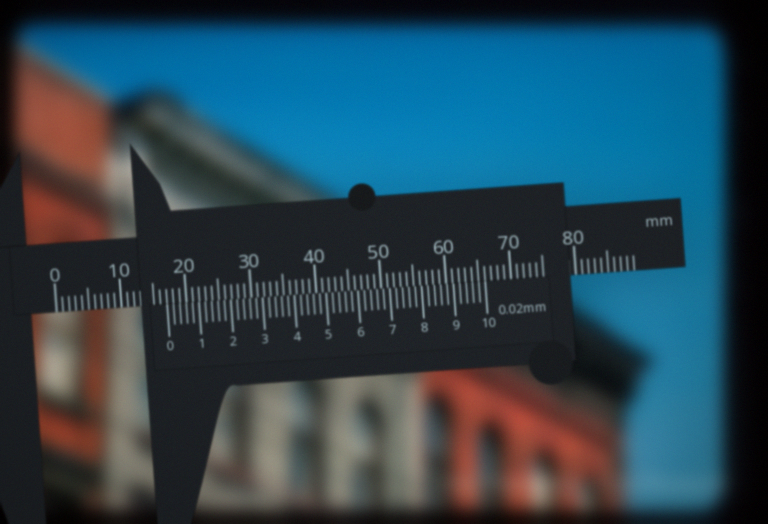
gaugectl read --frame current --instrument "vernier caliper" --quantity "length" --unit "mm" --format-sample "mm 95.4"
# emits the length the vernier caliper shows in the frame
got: mm 17.0
